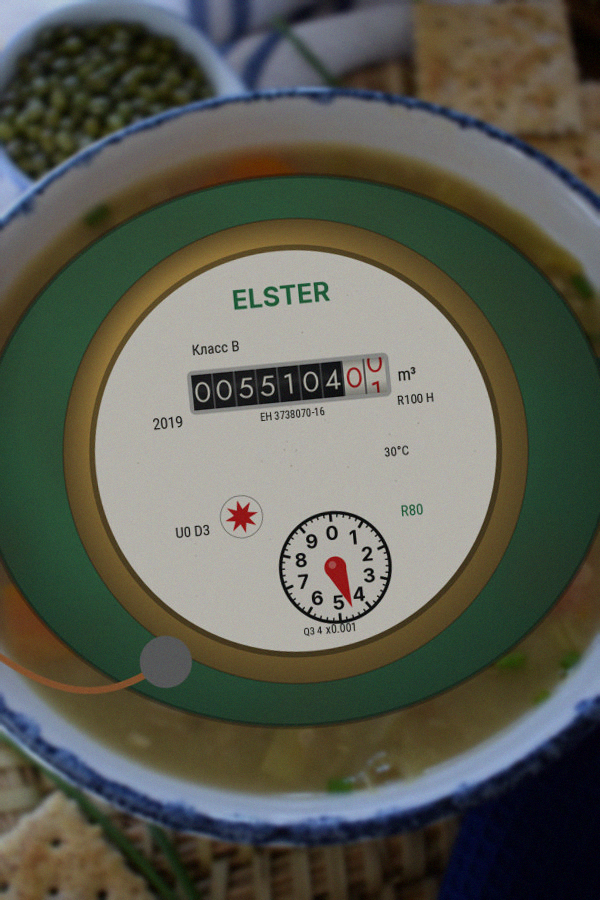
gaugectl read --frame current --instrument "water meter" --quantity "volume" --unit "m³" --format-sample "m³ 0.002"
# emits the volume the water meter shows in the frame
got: m³ 55104.004
